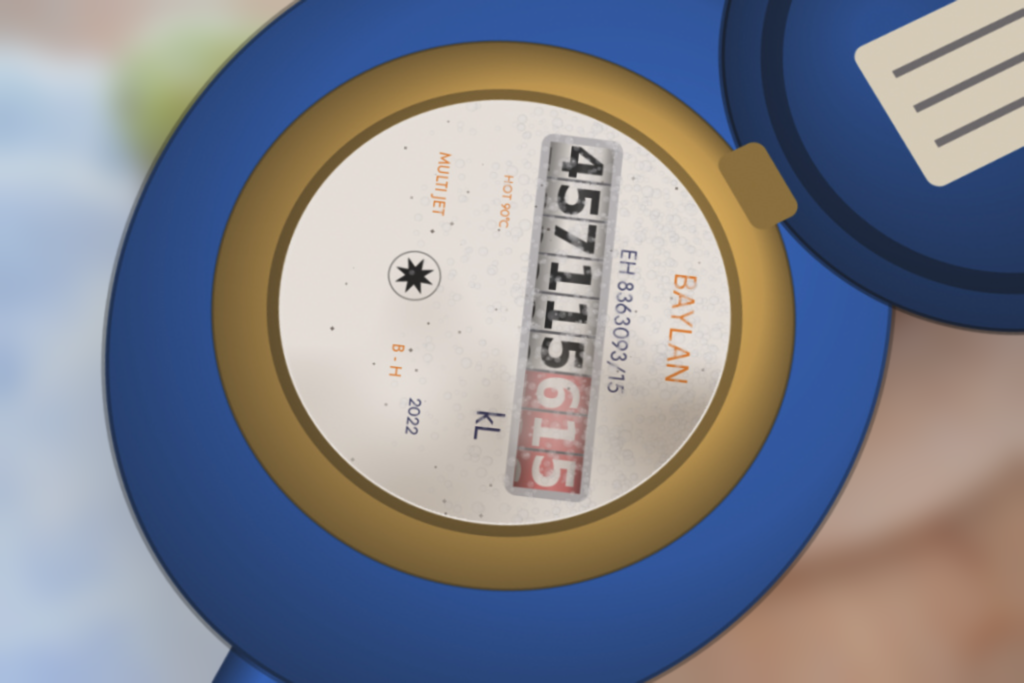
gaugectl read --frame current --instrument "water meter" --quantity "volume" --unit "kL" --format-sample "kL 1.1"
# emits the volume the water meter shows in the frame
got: kL 457115.615
